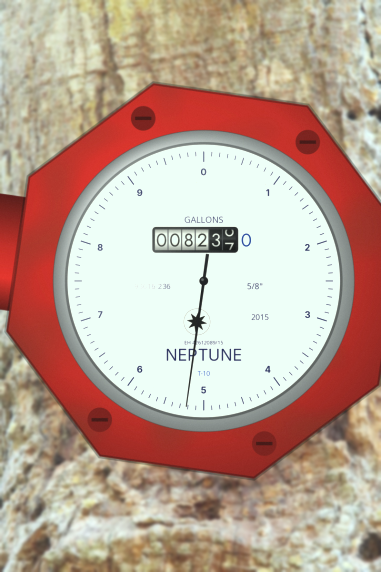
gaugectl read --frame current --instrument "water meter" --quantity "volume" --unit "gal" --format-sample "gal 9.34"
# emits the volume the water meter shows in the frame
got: gal 82365.2
